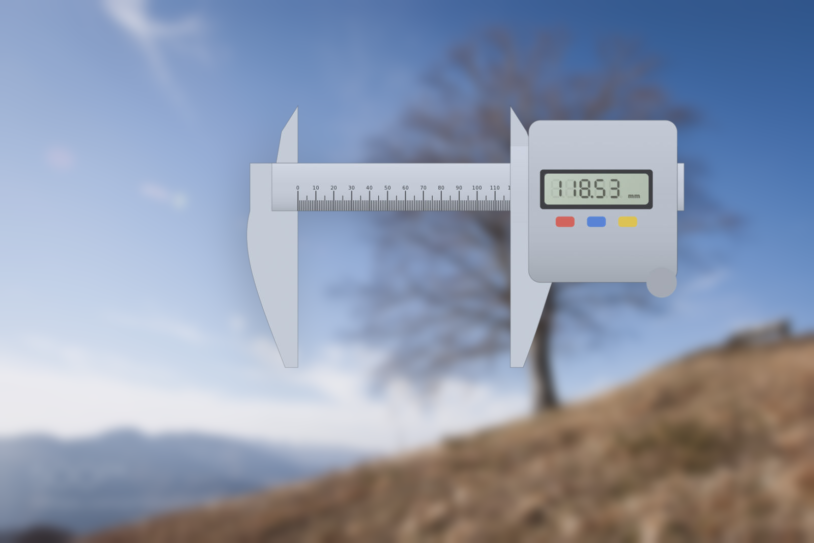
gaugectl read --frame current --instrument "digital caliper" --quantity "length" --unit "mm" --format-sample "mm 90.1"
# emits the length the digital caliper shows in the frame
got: mm 118.53
